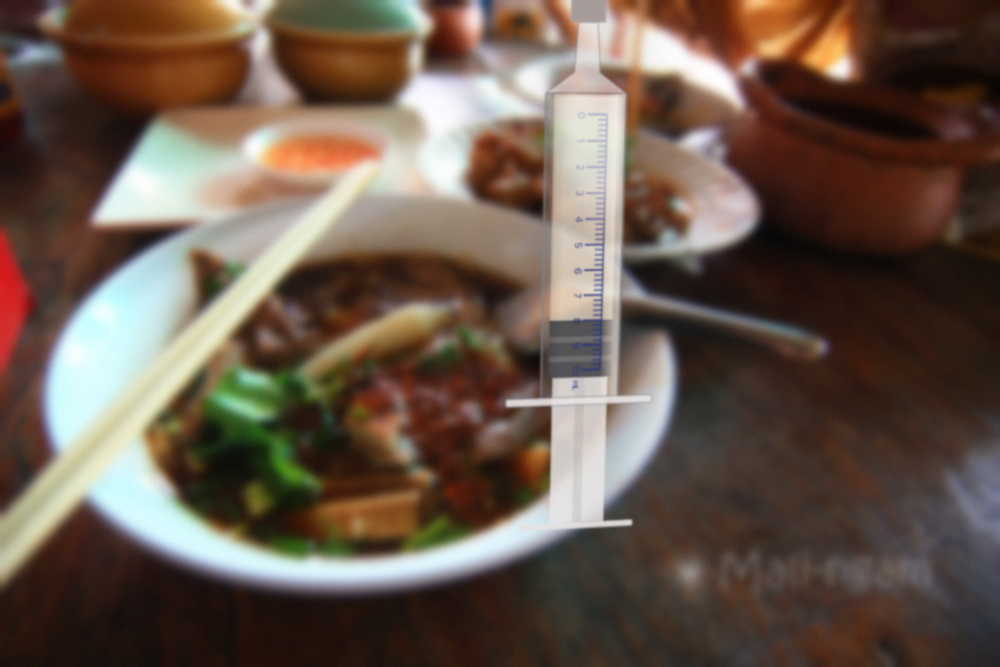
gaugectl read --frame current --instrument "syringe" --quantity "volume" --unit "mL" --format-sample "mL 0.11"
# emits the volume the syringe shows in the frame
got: mL 8
